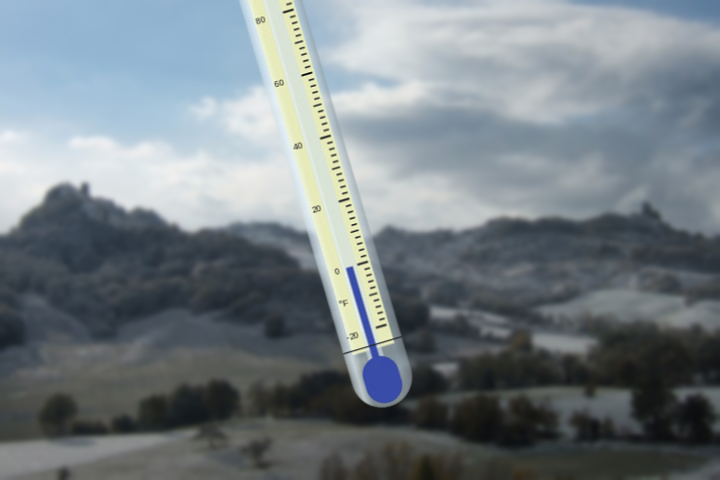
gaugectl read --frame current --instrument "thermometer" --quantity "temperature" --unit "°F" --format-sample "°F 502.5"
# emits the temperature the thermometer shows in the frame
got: °F 0
